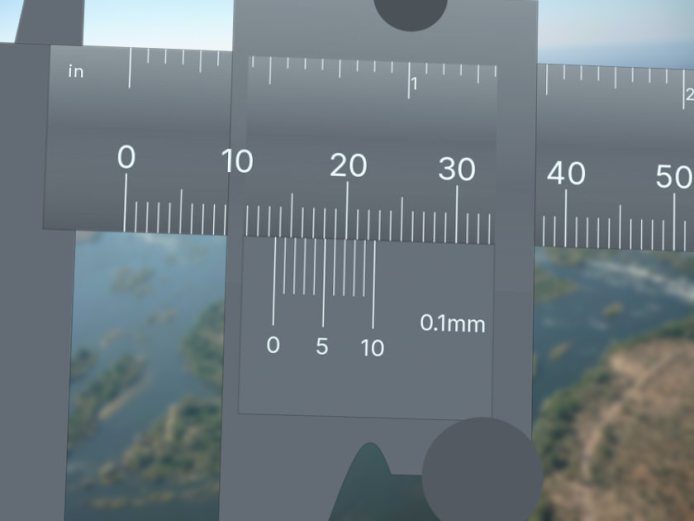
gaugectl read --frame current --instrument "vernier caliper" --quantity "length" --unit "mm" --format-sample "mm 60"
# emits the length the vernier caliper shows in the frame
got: mm 13.6
